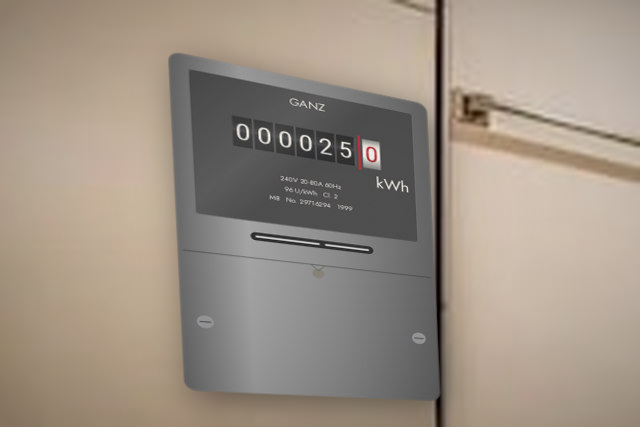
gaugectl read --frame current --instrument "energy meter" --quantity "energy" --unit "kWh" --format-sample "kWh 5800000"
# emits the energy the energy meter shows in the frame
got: kWh 25.0
